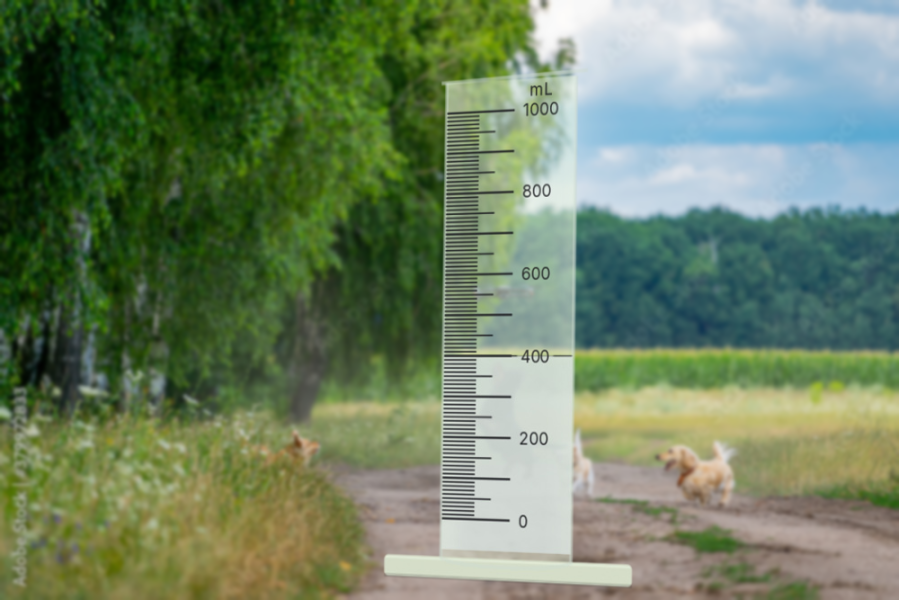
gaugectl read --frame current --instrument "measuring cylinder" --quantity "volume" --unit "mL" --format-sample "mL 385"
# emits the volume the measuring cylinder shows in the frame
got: mL 400
